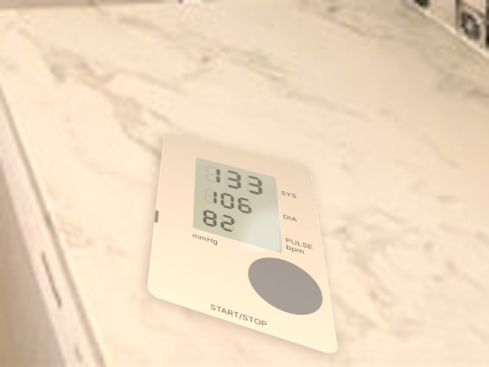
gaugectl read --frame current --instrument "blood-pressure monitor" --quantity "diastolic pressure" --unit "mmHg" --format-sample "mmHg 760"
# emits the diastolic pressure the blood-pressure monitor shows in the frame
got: mmHg 106
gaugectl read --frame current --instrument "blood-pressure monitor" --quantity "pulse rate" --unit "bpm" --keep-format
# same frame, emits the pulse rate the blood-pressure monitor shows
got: bpm 82
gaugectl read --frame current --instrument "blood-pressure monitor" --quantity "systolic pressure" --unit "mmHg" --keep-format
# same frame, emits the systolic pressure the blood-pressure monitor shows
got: mmHg 133
